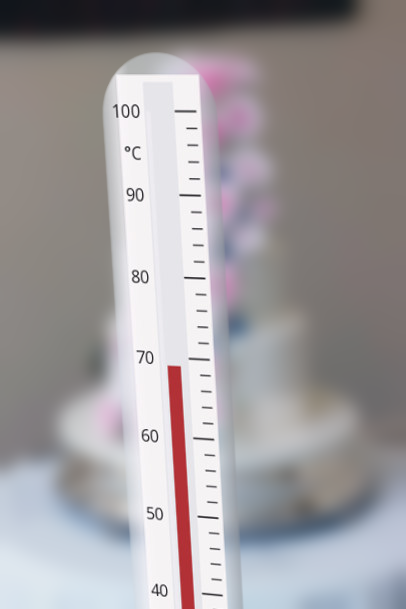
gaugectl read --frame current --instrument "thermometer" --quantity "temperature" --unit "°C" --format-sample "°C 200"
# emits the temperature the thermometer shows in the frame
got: °C 69
